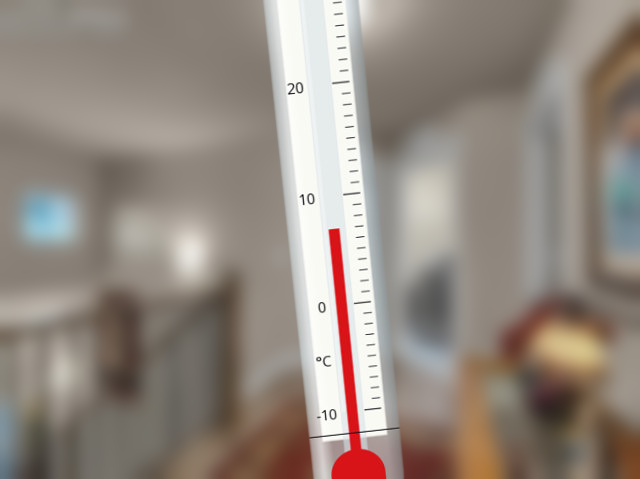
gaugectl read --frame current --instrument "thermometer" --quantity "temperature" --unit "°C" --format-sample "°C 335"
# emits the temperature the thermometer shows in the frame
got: °C 7
